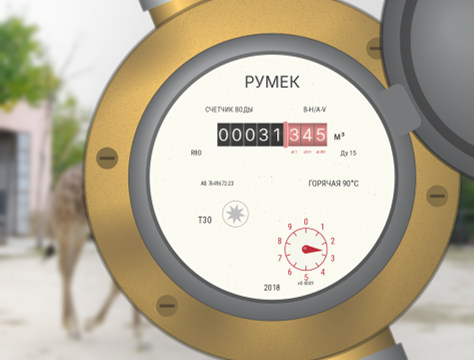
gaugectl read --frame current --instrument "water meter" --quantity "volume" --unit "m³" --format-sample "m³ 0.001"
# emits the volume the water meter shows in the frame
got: m³ 31.3452
